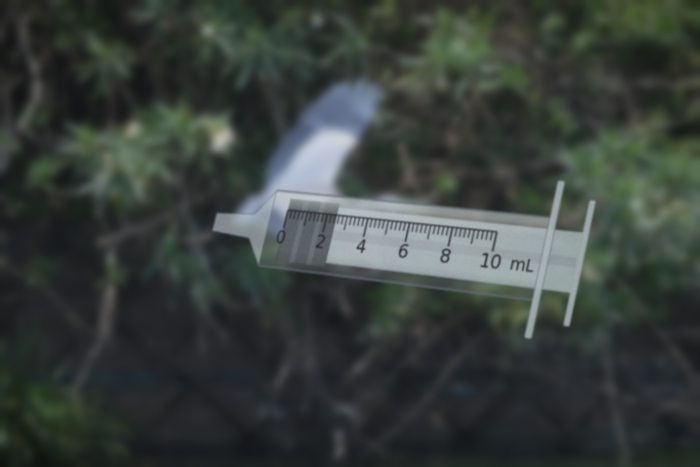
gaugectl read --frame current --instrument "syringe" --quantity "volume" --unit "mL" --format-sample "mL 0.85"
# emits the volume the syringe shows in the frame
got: mL 0
